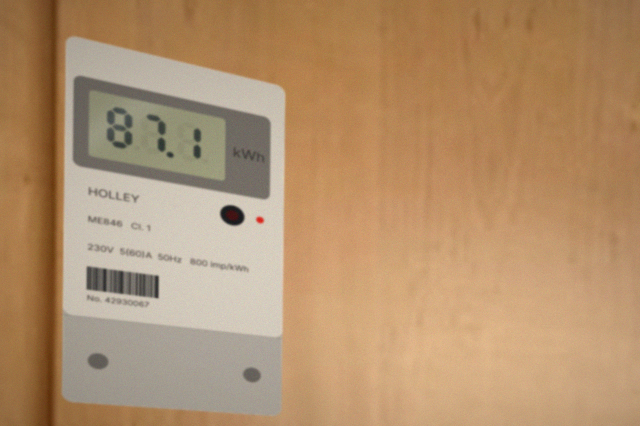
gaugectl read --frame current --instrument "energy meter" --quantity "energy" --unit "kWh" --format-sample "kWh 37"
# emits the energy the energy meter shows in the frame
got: kWh 87.1
